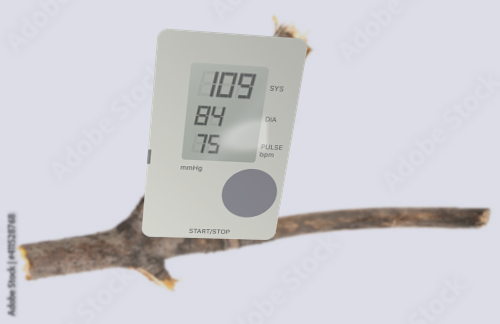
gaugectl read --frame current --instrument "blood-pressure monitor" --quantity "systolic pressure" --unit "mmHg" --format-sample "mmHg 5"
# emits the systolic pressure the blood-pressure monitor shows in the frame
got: mmHg 109
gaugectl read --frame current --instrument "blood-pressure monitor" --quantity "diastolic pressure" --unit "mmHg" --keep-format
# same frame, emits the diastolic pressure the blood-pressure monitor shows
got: mmHg 84
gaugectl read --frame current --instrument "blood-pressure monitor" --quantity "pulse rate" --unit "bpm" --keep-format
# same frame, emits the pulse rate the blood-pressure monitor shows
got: bpm 75
